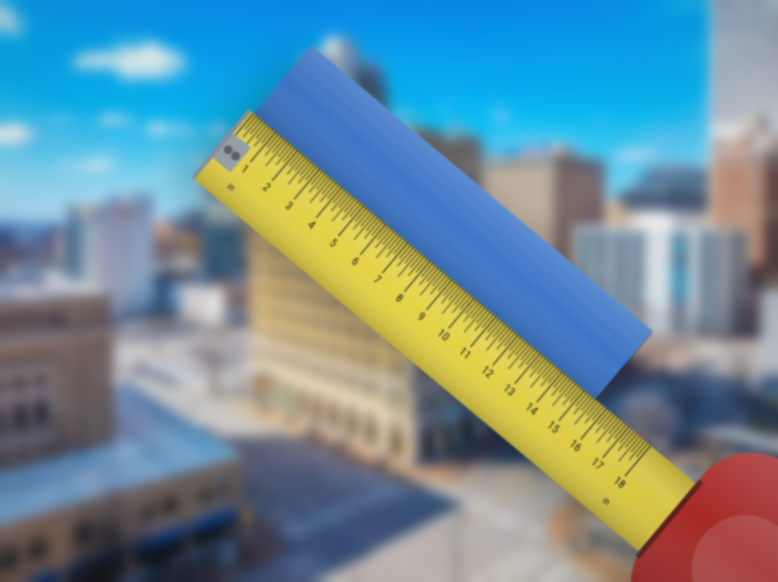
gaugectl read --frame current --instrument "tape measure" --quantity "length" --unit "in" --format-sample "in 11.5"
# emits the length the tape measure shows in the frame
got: in 15.5
